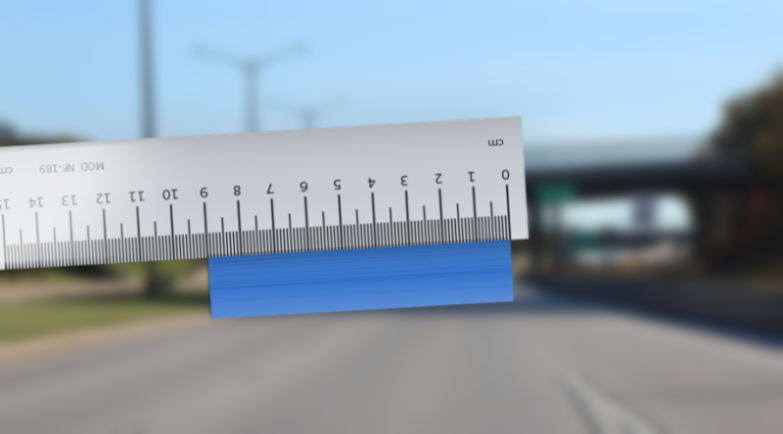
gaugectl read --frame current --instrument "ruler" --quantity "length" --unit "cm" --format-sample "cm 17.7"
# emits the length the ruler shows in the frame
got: cm 9
